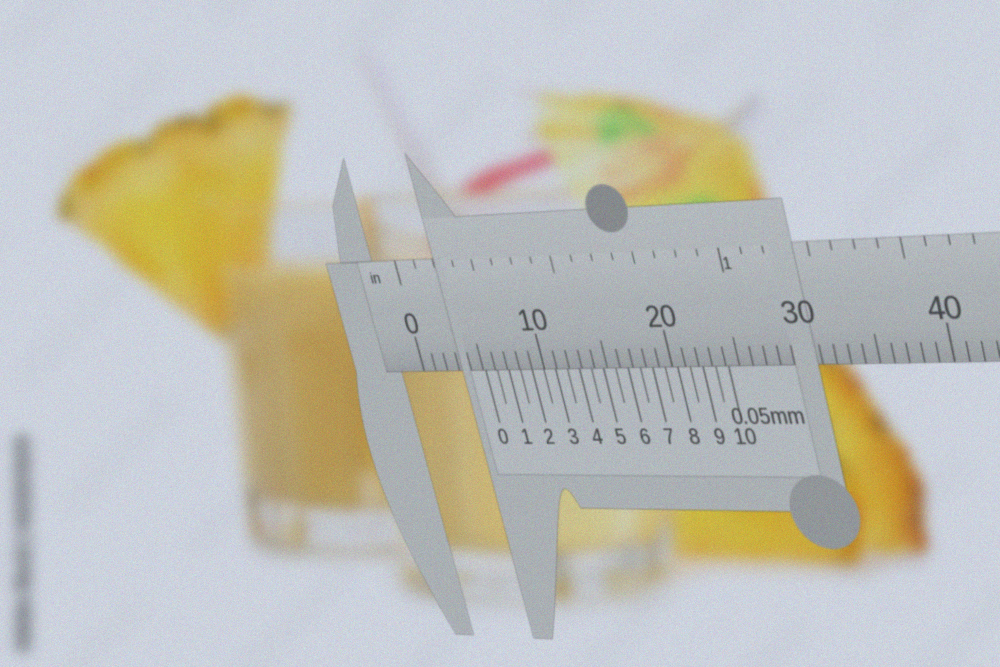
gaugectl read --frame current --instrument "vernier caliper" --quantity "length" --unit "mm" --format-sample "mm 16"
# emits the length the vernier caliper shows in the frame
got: mm 5.2
